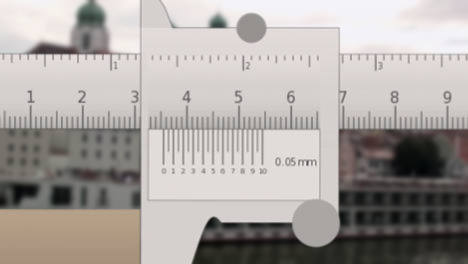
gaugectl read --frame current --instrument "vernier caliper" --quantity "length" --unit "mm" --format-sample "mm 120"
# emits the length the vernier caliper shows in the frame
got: mm 35.5
